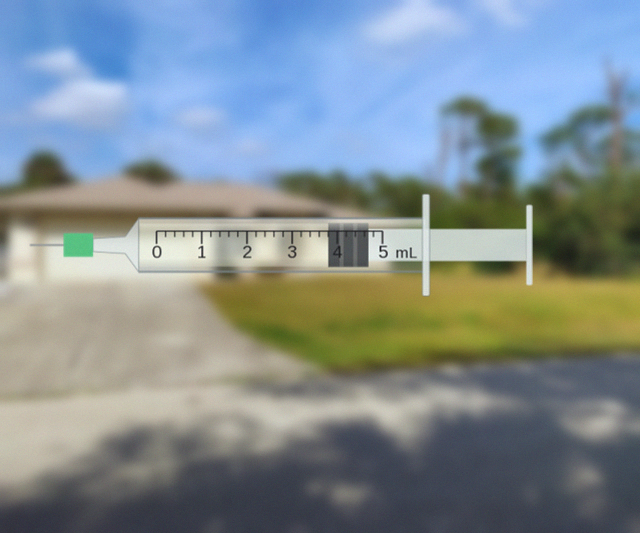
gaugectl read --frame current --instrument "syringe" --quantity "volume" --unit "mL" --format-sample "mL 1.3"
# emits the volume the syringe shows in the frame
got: mL 3.8
